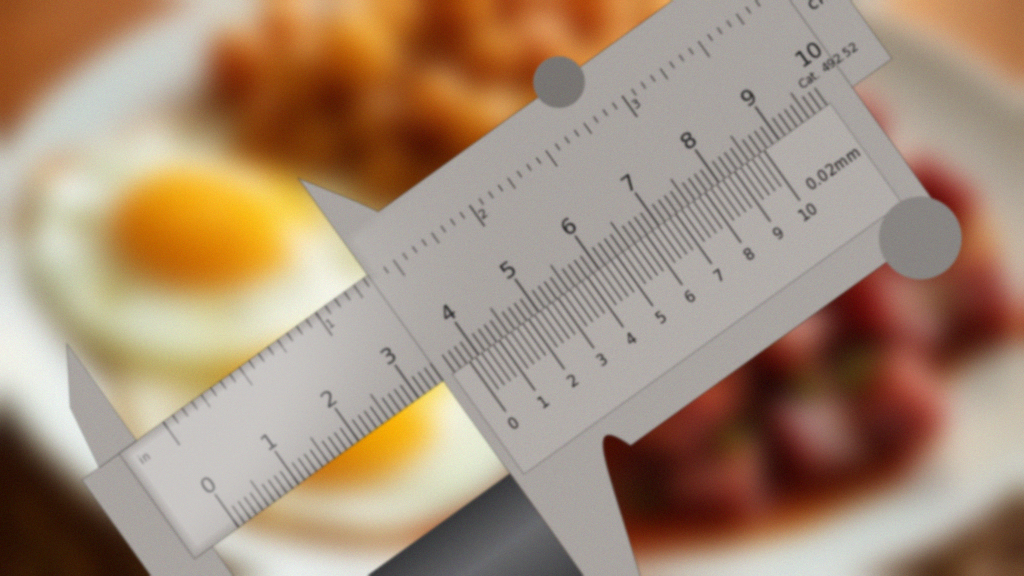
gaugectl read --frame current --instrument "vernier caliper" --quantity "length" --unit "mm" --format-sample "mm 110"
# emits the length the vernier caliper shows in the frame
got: mm 38.5
